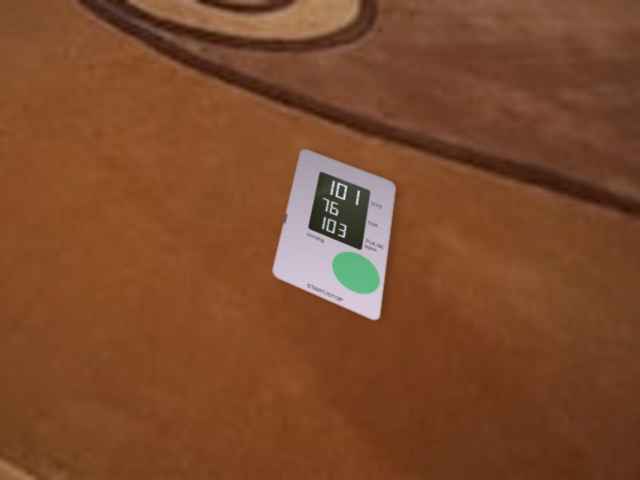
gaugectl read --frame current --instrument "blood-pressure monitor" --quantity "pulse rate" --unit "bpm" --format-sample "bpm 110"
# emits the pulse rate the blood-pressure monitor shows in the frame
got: bpm 103
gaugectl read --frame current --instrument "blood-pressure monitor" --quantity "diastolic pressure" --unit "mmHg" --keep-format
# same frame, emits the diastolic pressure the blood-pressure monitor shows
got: mmHg 76
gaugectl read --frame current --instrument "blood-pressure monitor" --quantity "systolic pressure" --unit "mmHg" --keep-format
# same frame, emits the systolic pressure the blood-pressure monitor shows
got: mmHg 101
